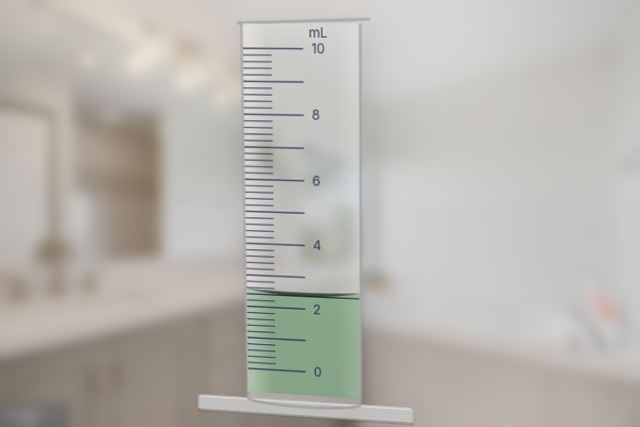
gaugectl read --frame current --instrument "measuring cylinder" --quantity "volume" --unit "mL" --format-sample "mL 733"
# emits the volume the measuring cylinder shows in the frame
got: mL 2.4
